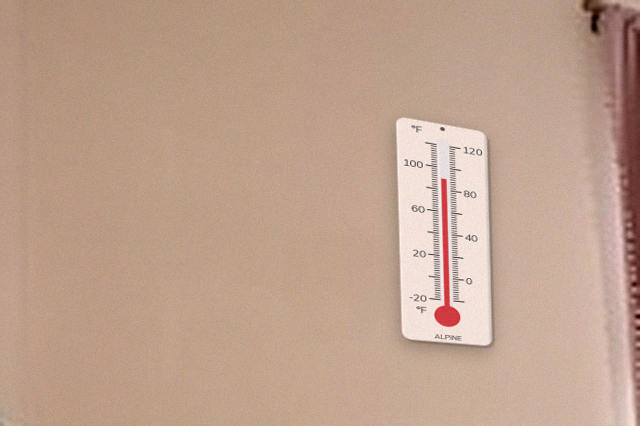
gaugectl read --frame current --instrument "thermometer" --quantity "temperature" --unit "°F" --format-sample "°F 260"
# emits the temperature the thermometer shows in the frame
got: °F 90
